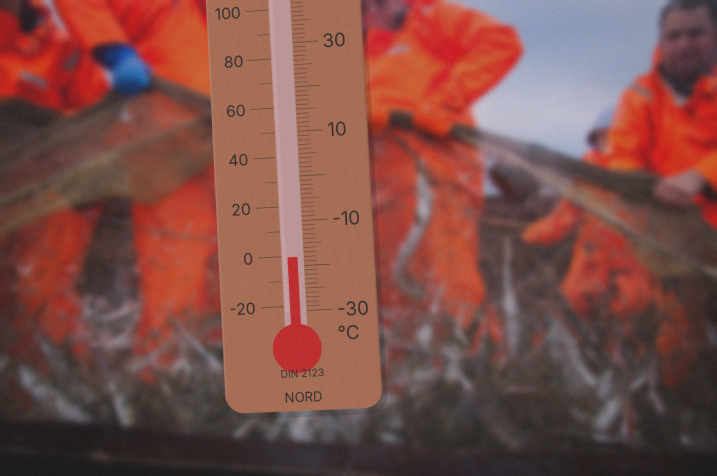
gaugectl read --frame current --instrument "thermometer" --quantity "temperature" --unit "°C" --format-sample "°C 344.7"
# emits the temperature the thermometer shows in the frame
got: °C -18
